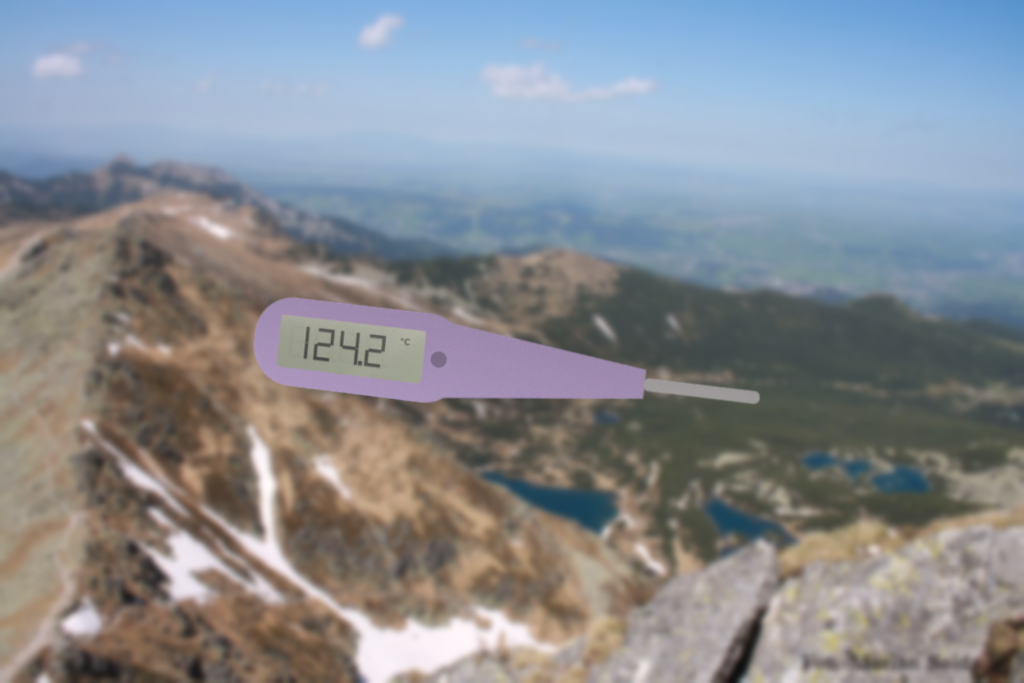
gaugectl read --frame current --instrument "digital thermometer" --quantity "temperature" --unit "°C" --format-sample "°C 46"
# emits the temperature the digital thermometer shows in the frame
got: °C 124.2
